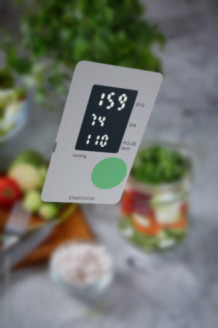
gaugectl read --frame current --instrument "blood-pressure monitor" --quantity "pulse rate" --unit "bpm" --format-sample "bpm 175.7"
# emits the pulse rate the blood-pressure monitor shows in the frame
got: bpm 110
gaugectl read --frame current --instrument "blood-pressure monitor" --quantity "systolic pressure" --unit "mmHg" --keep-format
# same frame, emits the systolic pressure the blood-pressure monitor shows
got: mmHg 159
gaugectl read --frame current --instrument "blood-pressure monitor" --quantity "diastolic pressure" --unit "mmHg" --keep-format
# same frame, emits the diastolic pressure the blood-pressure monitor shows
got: mmHg 74
